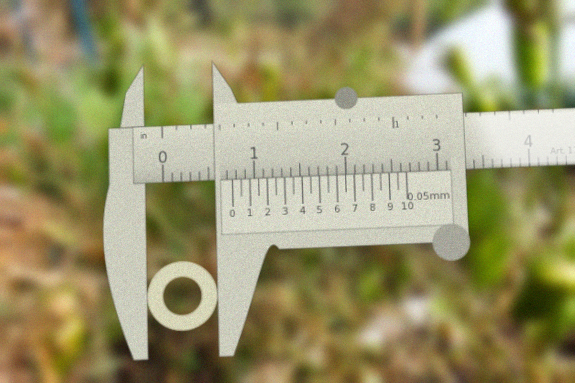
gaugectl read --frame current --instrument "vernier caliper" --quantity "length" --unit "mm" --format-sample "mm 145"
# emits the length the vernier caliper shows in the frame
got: mm 7.6
